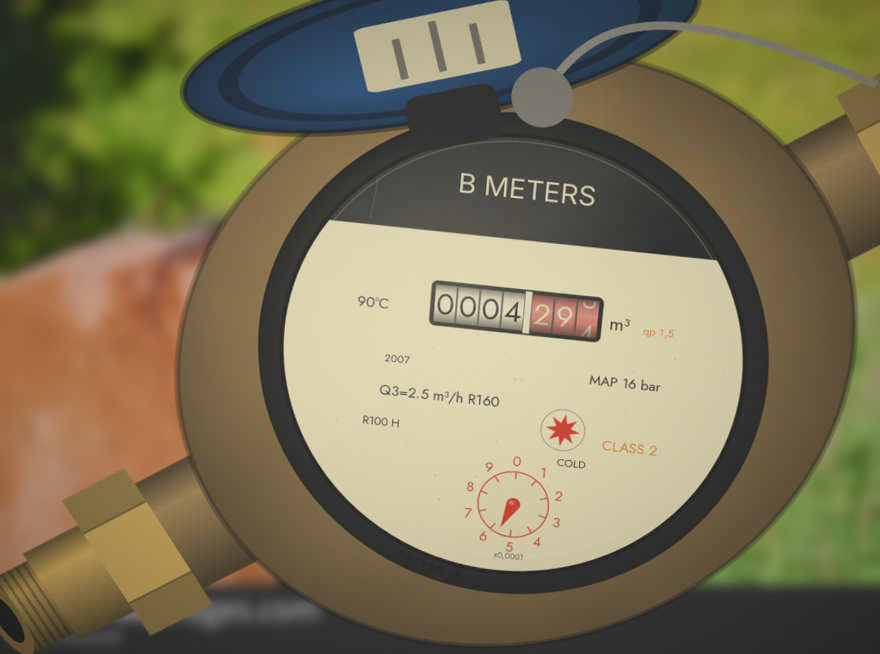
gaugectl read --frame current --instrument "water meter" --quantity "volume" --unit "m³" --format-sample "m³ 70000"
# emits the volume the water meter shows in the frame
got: m³ 4.2935
